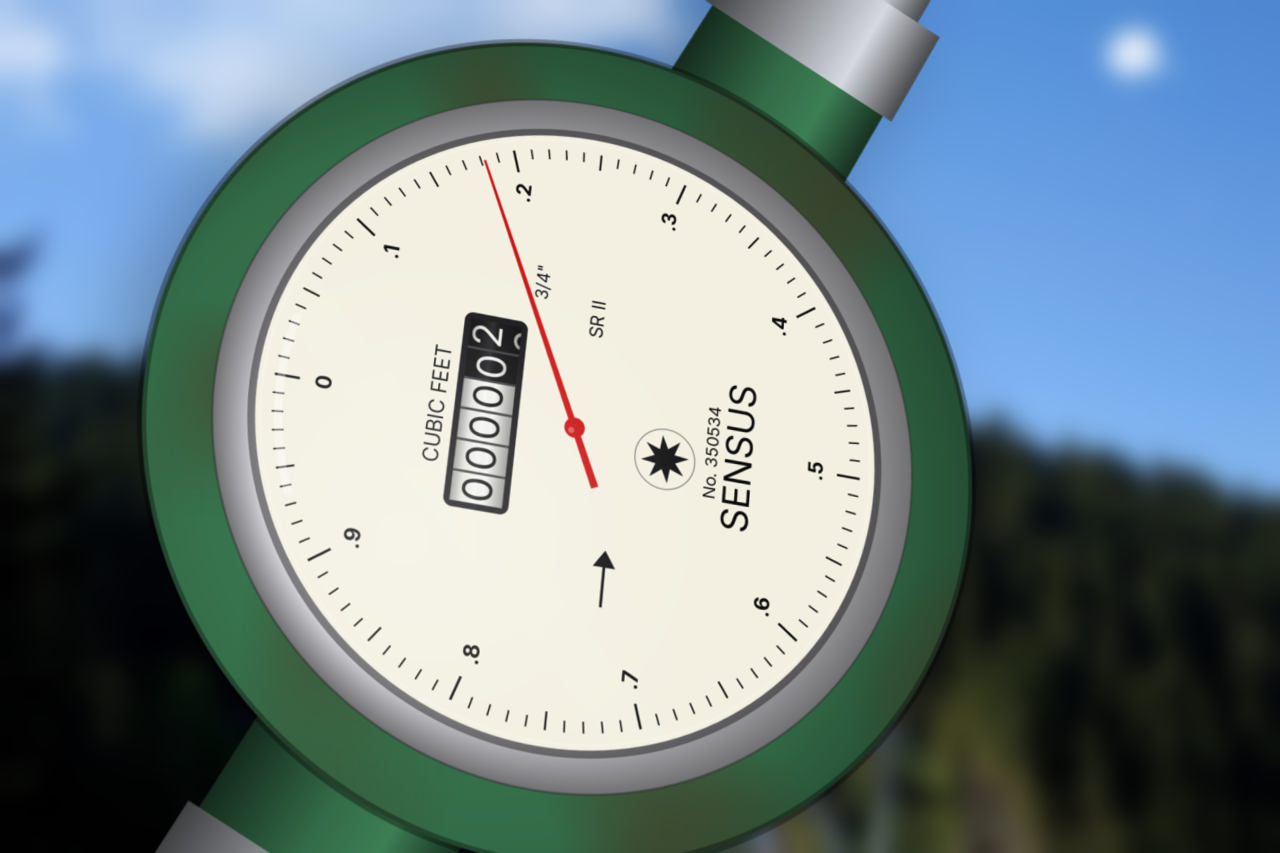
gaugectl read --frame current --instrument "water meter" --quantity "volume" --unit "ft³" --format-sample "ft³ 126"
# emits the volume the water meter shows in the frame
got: ft³ 2.18
